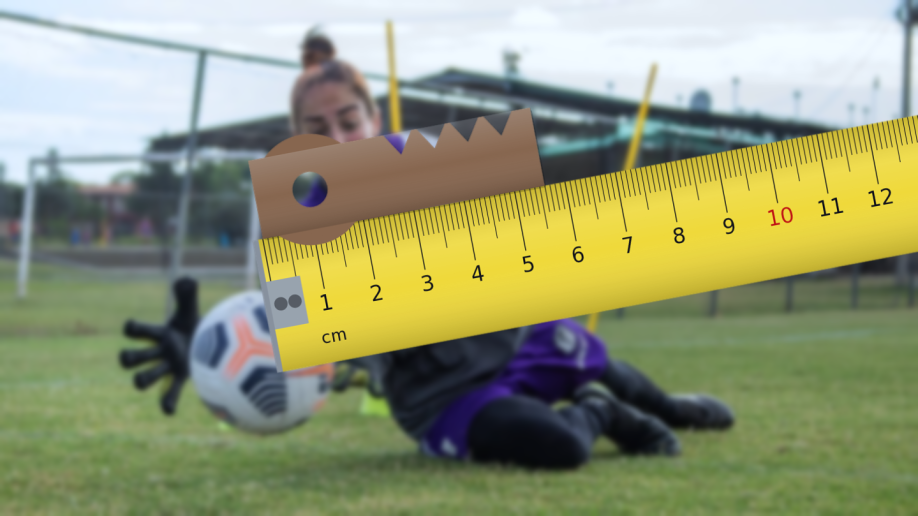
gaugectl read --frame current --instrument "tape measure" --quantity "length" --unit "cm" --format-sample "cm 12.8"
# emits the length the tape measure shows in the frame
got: cm 5.6
